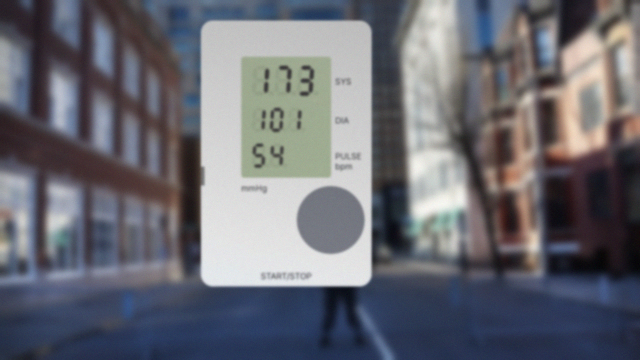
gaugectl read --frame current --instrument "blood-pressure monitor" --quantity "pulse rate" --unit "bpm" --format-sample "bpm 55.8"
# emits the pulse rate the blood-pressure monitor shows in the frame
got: bpm 54
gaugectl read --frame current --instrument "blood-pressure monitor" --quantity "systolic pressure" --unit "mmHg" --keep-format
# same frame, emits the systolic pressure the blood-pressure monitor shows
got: mmHg 173
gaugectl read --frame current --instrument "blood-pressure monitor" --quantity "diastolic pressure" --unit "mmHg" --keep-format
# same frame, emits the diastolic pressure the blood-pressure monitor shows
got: mmHg 101
